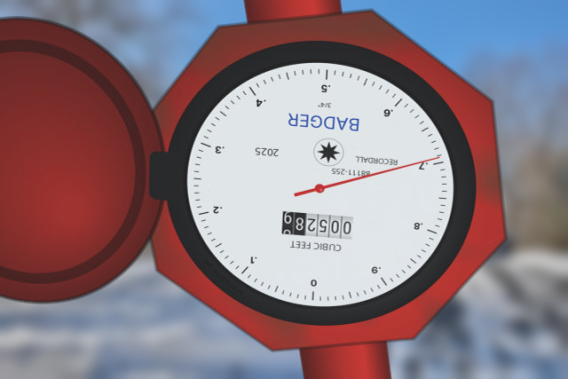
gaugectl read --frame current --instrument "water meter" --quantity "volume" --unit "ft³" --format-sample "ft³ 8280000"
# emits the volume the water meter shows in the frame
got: ft³ 5288.69
